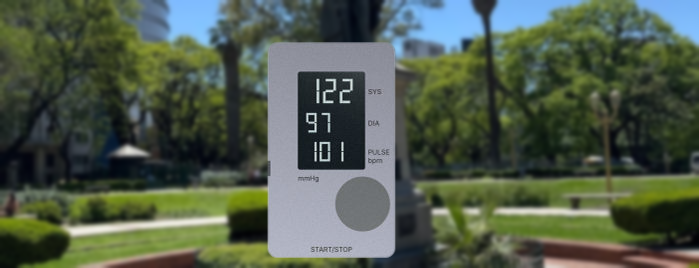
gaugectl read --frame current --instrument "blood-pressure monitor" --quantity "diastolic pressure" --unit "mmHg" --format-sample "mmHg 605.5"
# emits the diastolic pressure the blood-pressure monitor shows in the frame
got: mmHg 97
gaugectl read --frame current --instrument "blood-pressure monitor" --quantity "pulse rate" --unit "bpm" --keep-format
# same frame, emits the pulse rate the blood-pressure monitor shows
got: bpm 101
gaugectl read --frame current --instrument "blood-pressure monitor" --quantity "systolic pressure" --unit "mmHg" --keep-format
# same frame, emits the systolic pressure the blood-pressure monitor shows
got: mmHg 122
